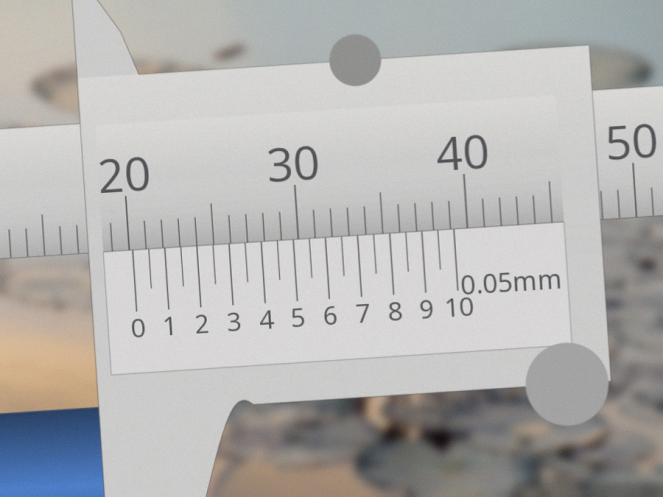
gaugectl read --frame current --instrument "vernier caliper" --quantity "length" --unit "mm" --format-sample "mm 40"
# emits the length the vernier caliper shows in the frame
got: mm 20.2
